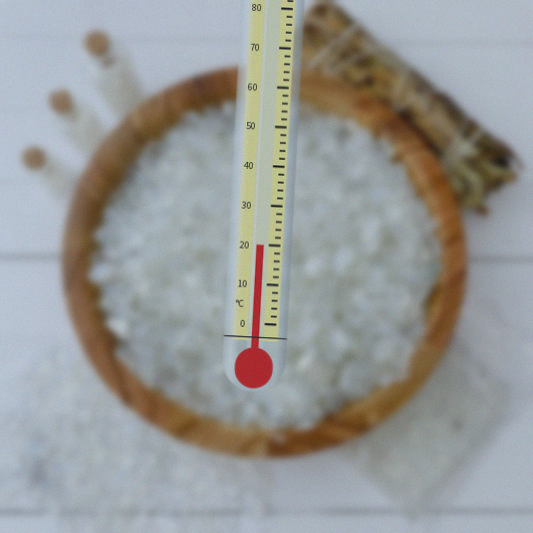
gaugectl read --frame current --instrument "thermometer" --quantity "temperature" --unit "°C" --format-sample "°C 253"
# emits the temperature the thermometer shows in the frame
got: °C 20
